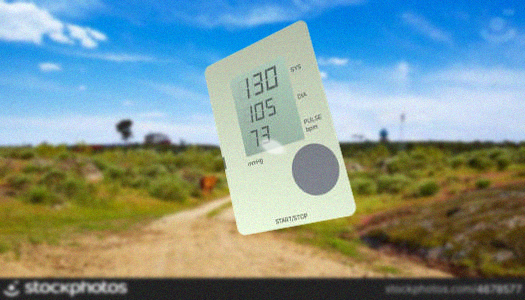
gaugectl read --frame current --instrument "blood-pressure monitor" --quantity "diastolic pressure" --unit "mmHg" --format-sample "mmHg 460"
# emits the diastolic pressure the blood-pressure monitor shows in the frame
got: mmHg 105
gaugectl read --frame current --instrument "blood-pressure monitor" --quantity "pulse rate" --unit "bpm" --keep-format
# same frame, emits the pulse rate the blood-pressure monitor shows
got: bpm 73
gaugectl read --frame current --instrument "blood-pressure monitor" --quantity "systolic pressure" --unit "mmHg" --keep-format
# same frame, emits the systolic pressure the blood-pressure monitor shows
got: mmHg 130
